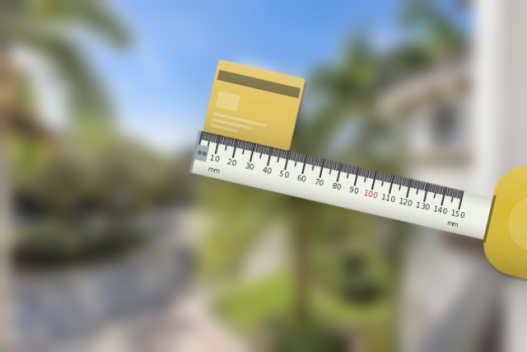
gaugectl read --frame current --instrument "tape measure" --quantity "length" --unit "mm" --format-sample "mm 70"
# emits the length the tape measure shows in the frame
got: mm 50
